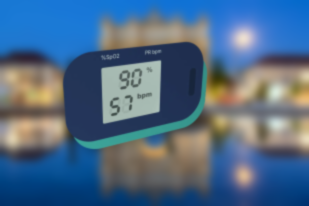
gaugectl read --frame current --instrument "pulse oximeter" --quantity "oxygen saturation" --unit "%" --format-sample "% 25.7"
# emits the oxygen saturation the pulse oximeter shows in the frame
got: % 90
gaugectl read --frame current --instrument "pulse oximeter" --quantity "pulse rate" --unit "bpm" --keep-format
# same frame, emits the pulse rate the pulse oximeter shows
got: bpm 57
